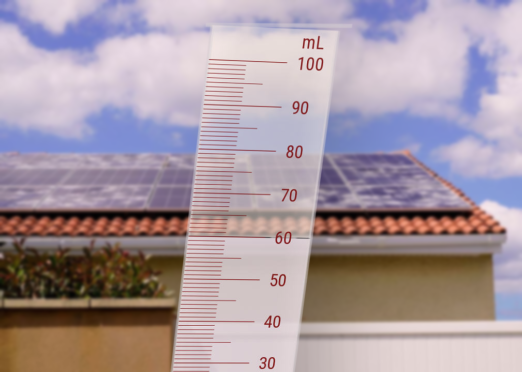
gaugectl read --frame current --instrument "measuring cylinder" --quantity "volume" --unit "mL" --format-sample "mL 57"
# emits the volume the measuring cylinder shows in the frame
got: mL 60
